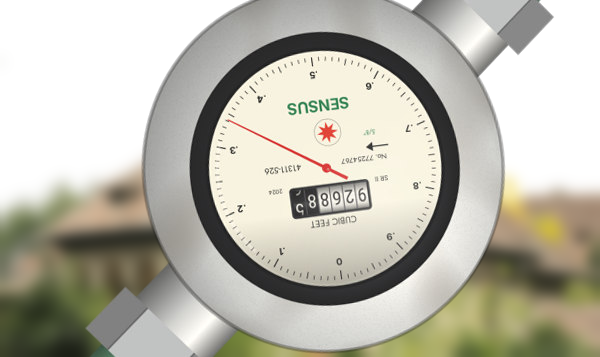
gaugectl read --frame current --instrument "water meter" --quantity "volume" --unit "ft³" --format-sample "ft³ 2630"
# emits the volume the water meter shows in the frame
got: ft³ 926885.34
